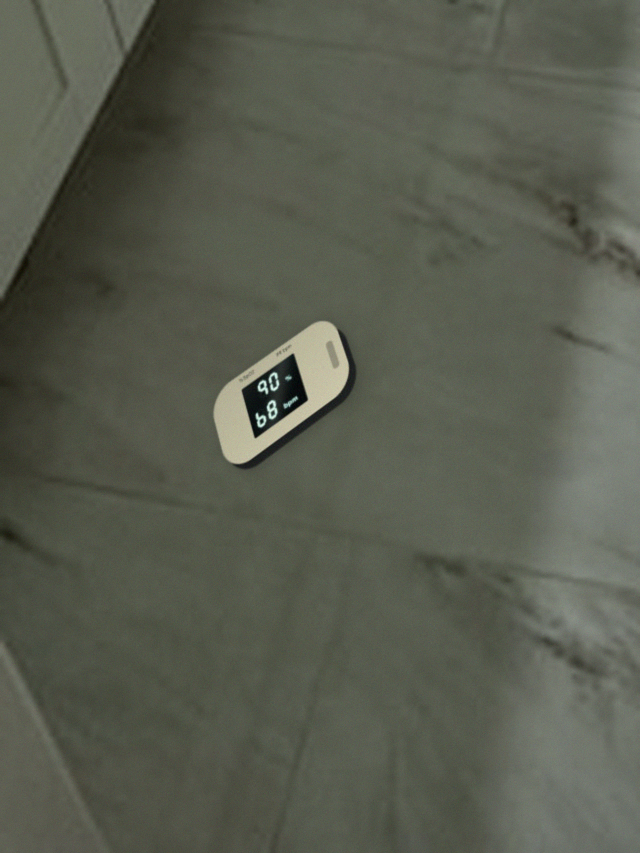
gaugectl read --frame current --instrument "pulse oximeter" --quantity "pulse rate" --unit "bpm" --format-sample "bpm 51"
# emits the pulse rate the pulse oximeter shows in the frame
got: bpm 68
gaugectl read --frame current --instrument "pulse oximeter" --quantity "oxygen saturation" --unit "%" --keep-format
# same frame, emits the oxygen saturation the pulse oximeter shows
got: % 90
